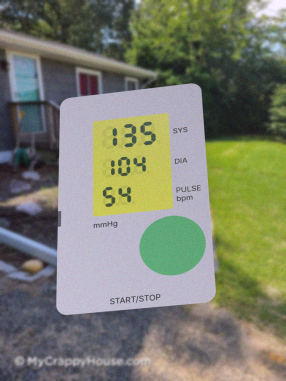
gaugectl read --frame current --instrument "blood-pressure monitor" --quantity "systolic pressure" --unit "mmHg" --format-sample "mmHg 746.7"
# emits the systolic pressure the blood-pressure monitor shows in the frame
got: mmHg 135
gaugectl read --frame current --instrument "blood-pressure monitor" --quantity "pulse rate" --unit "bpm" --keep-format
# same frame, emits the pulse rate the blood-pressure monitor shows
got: bpm 54
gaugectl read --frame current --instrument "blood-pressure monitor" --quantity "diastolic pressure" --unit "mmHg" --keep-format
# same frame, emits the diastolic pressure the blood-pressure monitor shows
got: mmHg 104
